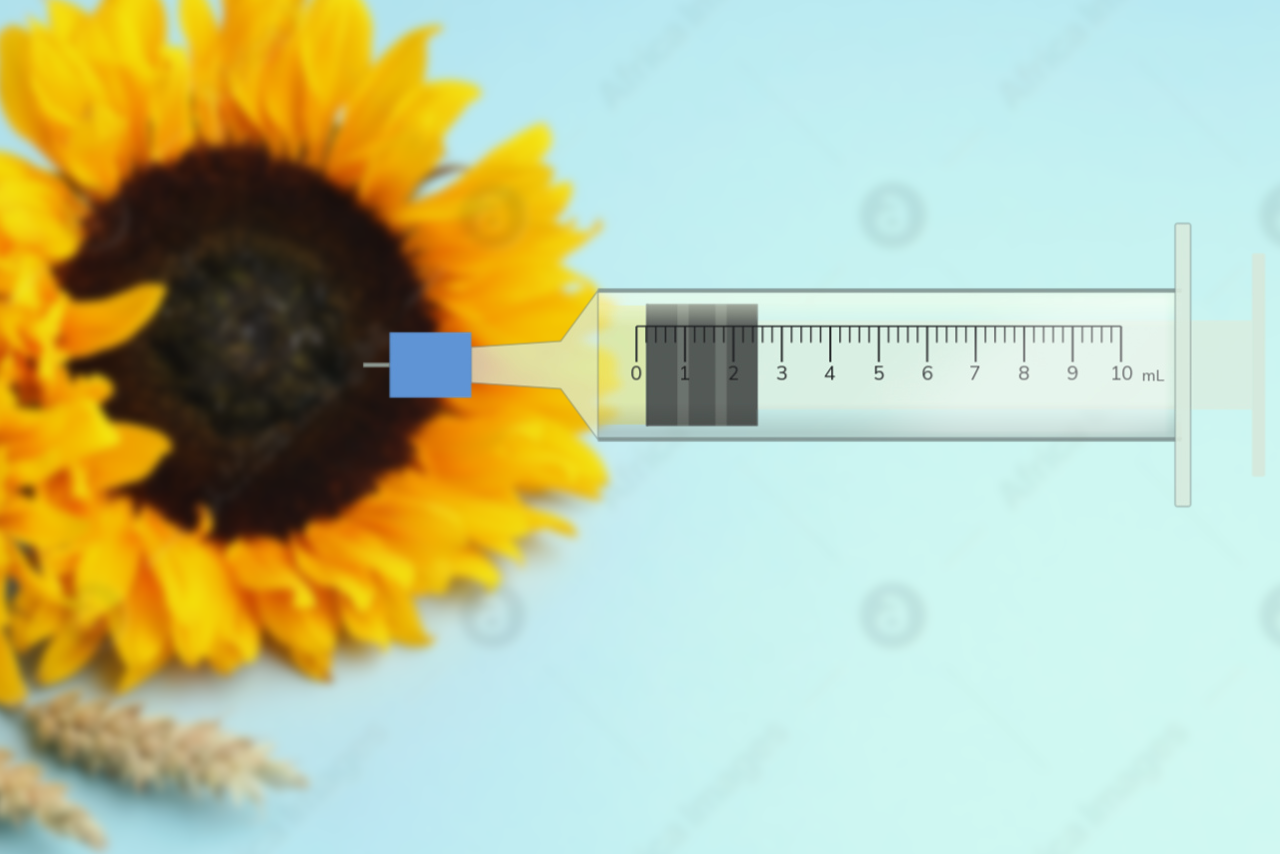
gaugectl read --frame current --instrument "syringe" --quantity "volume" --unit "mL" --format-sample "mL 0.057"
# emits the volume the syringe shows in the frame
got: mL 0.2
